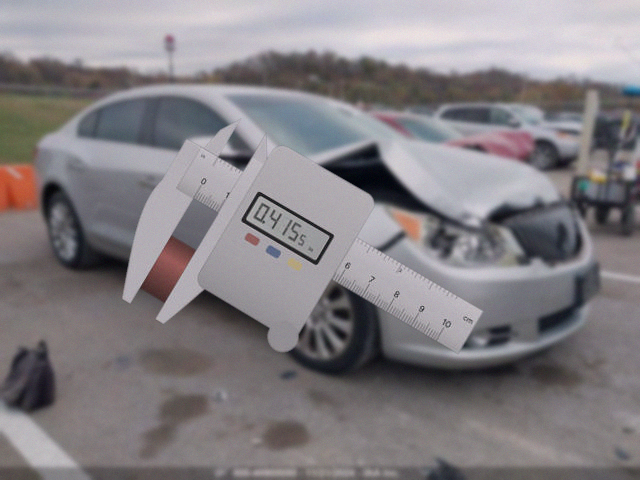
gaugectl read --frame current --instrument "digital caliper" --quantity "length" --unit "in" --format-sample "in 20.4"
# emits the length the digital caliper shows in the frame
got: in 0.4155
